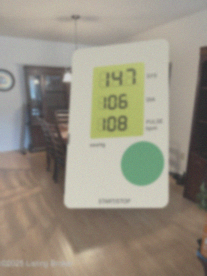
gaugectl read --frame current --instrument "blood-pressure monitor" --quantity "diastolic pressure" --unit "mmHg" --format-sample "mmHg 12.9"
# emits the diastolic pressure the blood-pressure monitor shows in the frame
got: mmHg 106
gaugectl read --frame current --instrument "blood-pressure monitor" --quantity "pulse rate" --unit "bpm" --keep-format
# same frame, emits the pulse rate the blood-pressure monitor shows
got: bpm 108
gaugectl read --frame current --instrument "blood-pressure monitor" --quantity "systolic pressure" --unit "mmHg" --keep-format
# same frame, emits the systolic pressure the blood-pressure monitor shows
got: mmHg 147
